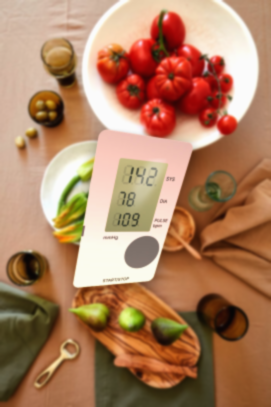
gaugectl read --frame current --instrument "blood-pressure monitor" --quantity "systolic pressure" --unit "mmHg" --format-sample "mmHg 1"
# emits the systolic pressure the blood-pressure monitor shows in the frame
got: mmHg 142
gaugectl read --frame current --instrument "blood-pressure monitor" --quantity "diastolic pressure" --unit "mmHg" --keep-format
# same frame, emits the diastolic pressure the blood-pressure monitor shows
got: mmHg 78
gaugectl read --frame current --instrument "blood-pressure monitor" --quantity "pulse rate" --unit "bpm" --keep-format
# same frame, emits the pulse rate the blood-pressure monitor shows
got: bpm 109
